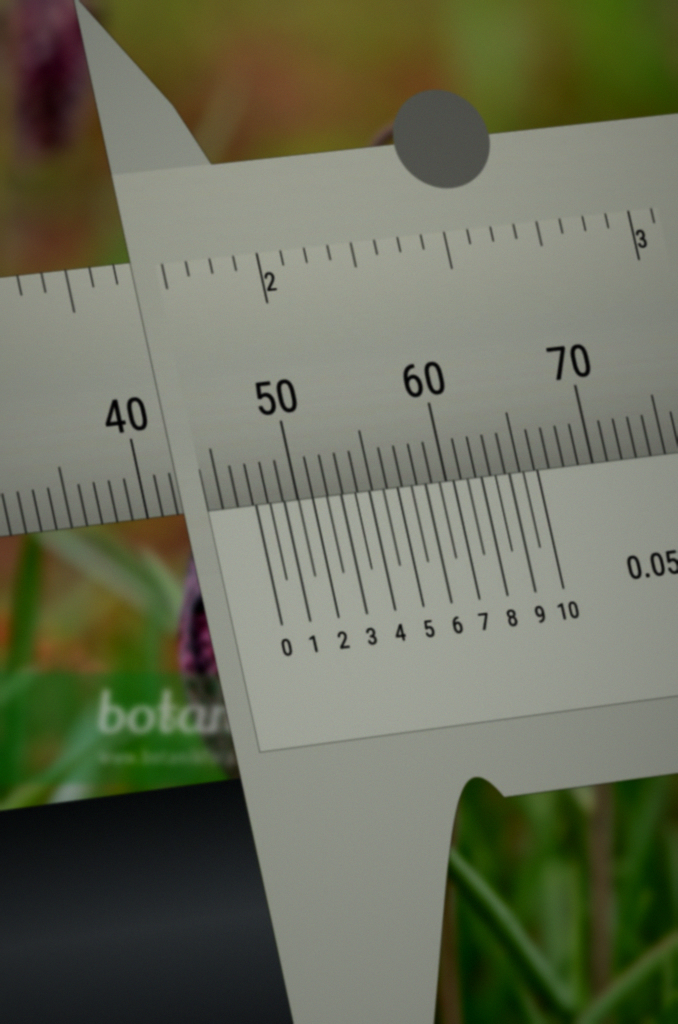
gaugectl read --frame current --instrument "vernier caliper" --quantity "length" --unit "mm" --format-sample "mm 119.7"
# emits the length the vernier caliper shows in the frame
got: mm 47.2
